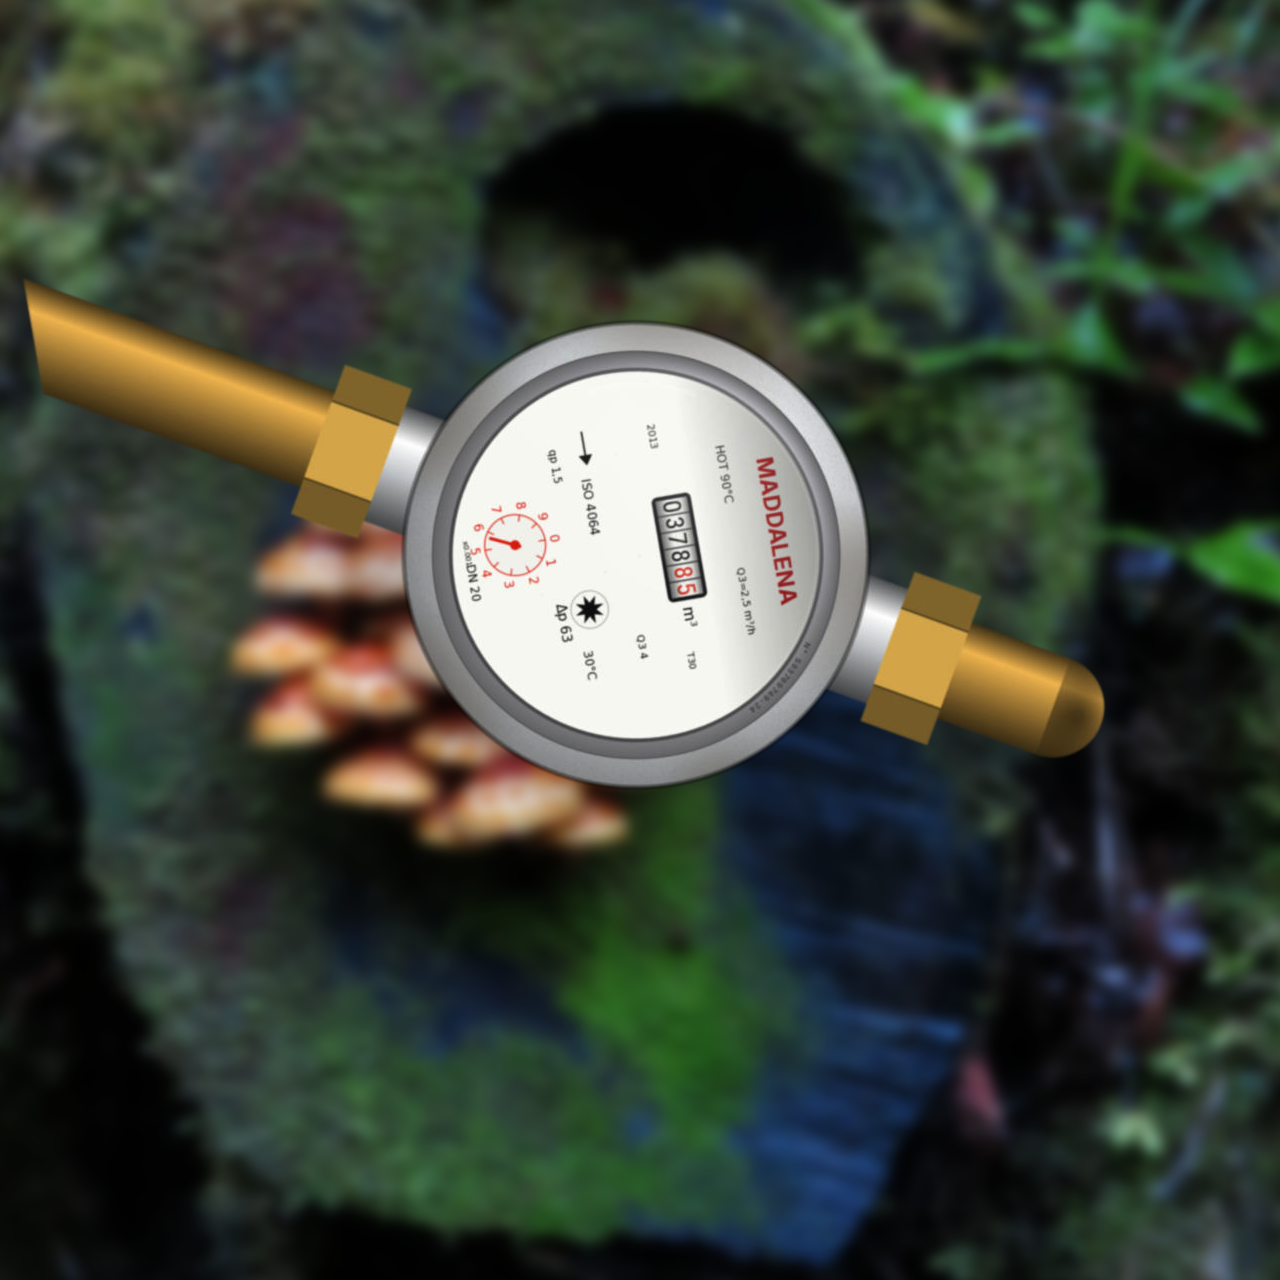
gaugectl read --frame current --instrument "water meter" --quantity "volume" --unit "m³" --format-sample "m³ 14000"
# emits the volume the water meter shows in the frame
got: m³ 378.855
